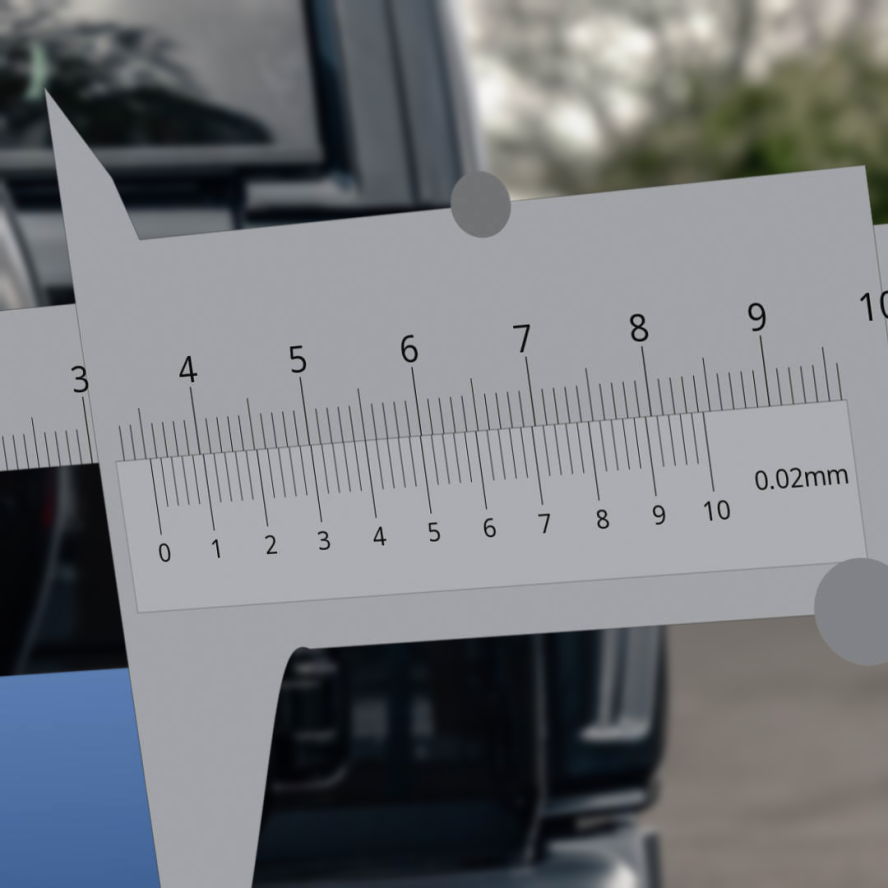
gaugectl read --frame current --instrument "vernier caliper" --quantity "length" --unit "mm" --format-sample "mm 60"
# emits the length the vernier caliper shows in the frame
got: mm 35.4
